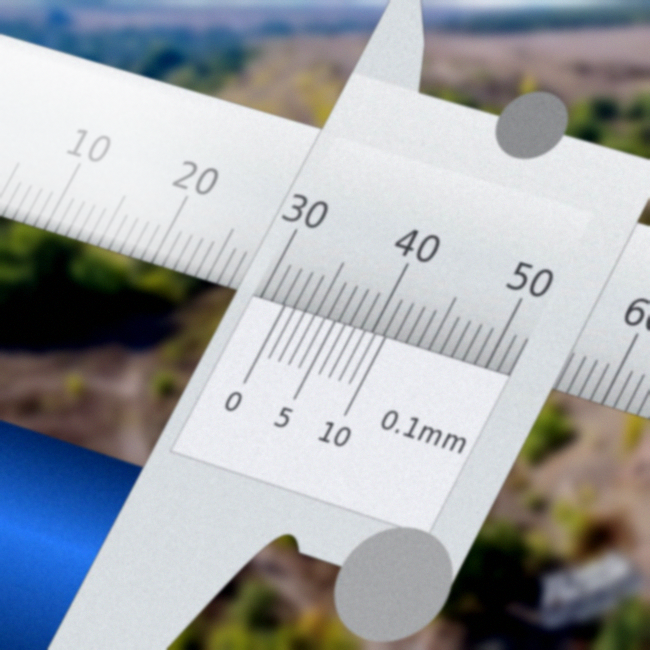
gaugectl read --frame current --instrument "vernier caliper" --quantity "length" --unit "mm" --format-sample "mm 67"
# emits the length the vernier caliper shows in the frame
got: mm 32.2
